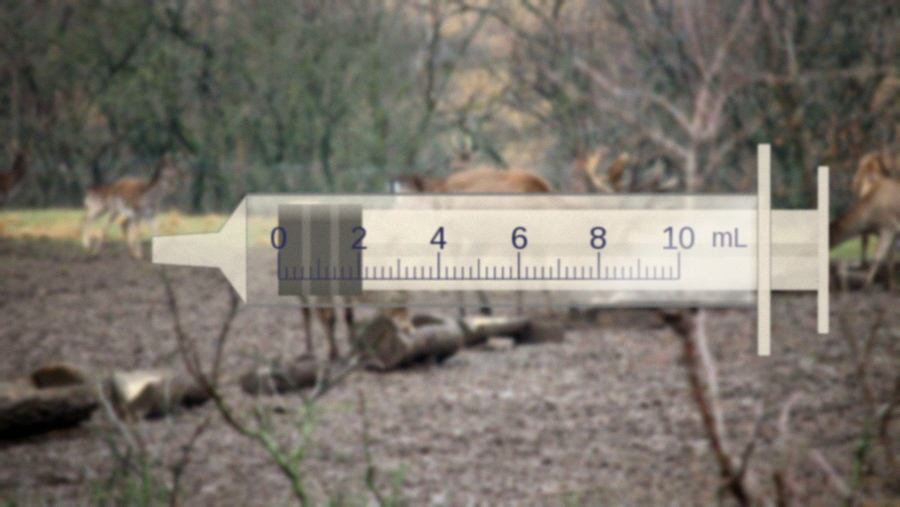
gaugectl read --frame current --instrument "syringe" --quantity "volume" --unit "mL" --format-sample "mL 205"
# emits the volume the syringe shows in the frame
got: mL 0
